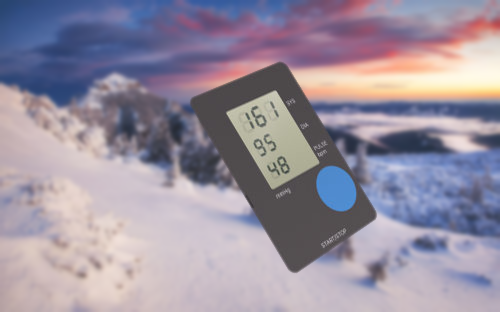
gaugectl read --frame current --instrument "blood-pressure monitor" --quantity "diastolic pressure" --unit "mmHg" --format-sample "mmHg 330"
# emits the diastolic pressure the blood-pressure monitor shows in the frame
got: mmHg 95
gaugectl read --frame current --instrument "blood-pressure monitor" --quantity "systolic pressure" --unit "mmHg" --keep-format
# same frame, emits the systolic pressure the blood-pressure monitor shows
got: mmHg 161
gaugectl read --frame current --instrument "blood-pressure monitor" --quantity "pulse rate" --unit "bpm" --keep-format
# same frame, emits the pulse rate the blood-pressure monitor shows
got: bpm 48
